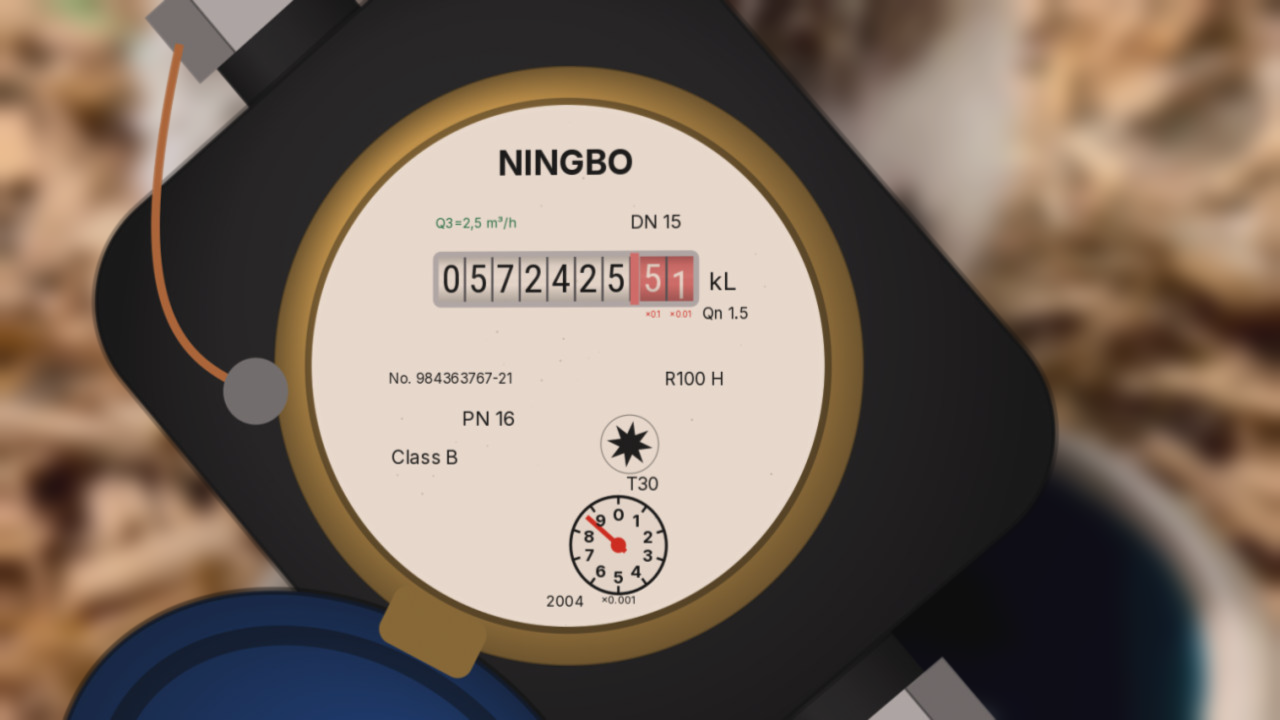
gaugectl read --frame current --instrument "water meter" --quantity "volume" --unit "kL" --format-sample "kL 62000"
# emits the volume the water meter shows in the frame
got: kL 572425.508
